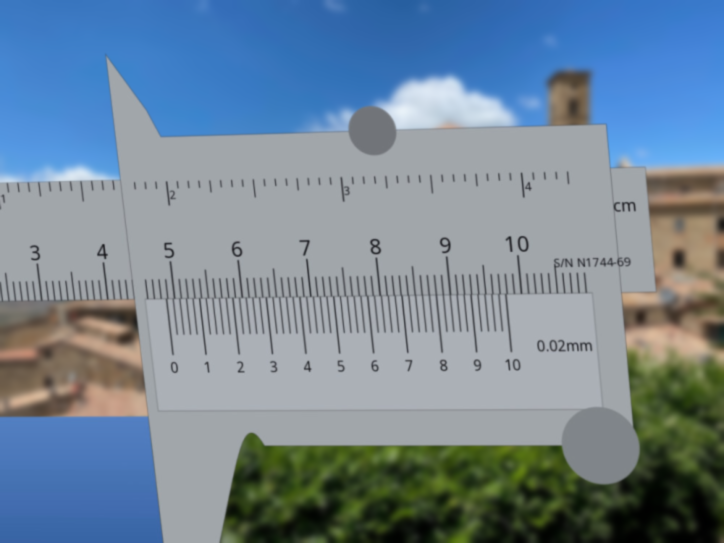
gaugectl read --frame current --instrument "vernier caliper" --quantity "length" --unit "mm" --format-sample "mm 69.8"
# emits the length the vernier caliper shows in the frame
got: mm 48.8
